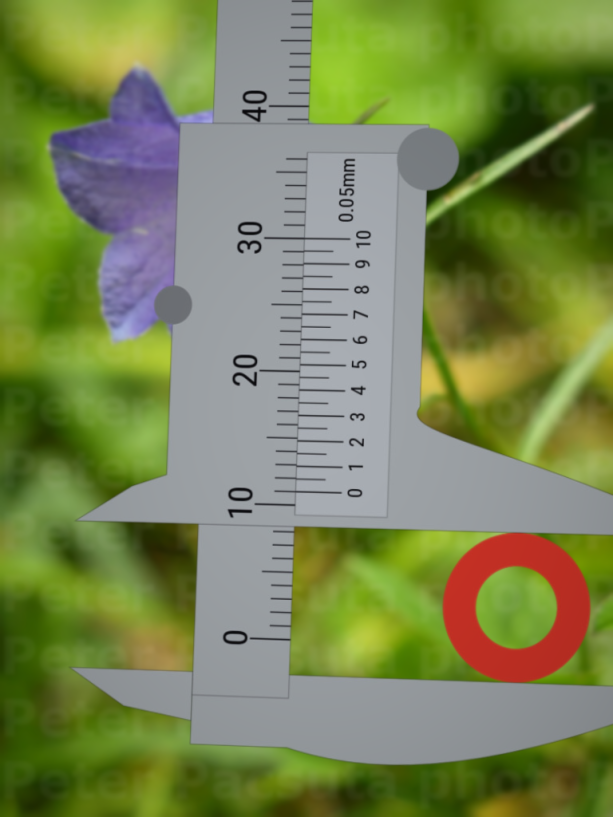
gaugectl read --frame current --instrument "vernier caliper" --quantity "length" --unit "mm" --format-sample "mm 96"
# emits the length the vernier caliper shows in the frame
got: mm 11.0
